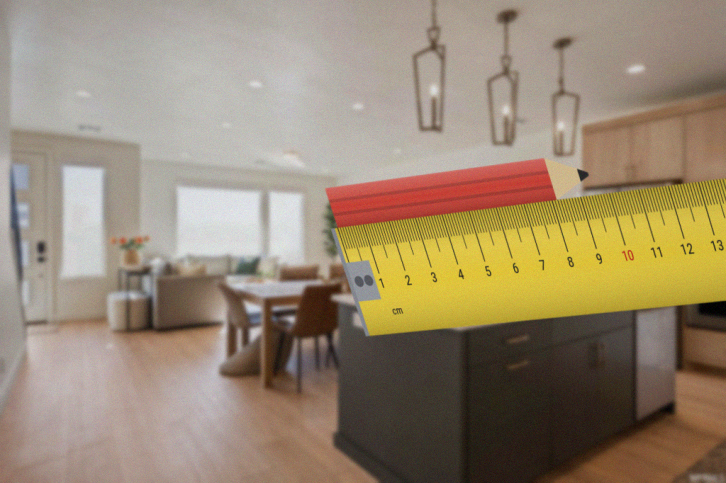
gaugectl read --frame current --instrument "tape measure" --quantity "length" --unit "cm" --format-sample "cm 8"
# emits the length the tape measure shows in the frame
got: cm 9.5
